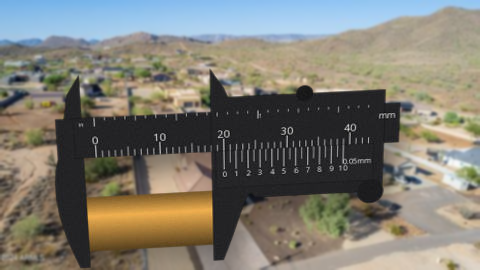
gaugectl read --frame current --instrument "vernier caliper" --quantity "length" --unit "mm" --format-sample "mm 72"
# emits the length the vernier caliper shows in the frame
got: mm 20.0
